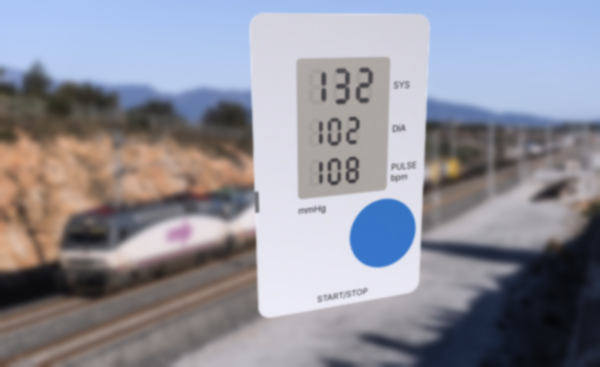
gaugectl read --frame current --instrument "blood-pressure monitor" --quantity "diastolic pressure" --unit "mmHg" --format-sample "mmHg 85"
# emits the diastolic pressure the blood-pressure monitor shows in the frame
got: mmHg 102
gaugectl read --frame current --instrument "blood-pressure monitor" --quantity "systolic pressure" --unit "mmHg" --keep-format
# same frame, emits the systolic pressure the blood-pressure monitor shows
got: mmHg 132
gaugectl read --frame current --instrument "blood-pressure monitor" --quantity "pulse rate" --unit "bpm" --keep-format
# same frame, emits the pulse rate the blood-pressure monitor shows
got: bpm 108
